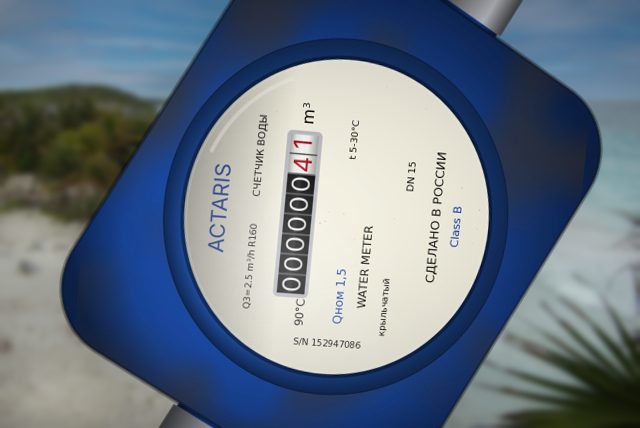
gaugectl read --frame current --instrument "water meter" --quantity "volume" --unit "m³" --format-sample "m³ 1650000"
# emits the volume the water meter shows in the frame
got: m³ 0.41
